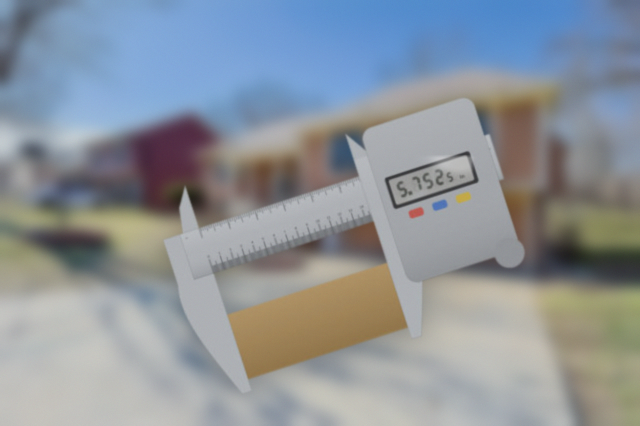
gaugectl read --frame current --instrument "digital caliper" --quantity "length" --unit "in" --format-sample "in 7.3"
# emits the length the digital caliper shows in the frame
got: in 5.7525
